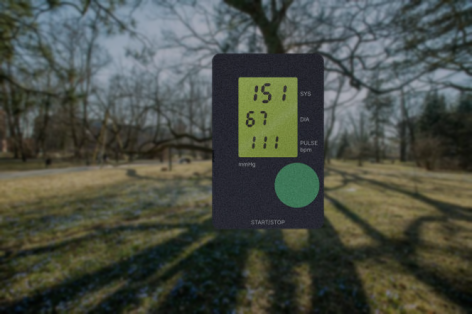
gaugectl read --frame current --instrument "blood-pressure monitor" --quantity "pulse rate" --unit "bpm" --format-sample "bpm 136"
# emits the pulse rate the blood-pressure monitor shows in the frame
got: bpm 111
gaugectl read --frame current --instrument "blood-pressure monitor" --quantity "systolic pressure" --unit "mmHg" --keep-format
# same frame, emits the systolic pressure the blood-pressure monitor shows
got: mmHg 151
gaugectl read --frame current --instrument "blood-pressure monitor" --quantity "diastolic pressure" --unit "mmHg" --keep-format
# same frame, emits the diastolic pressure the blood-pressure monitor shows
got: mmHg 67
